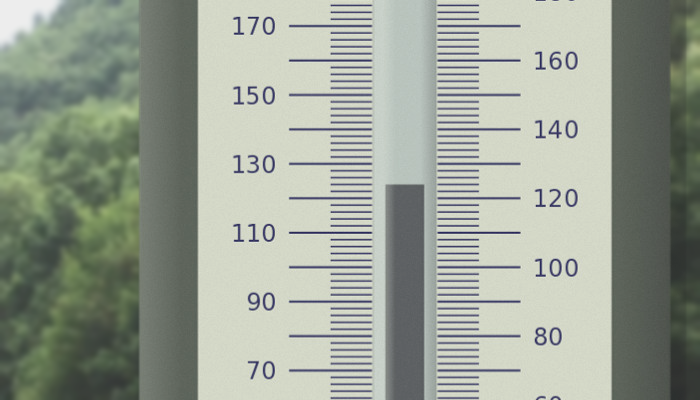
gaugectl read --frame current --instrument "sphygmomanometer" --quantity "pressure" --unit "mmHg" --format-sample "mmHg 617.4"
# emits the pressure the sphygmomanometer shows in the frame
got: mmHg 124
